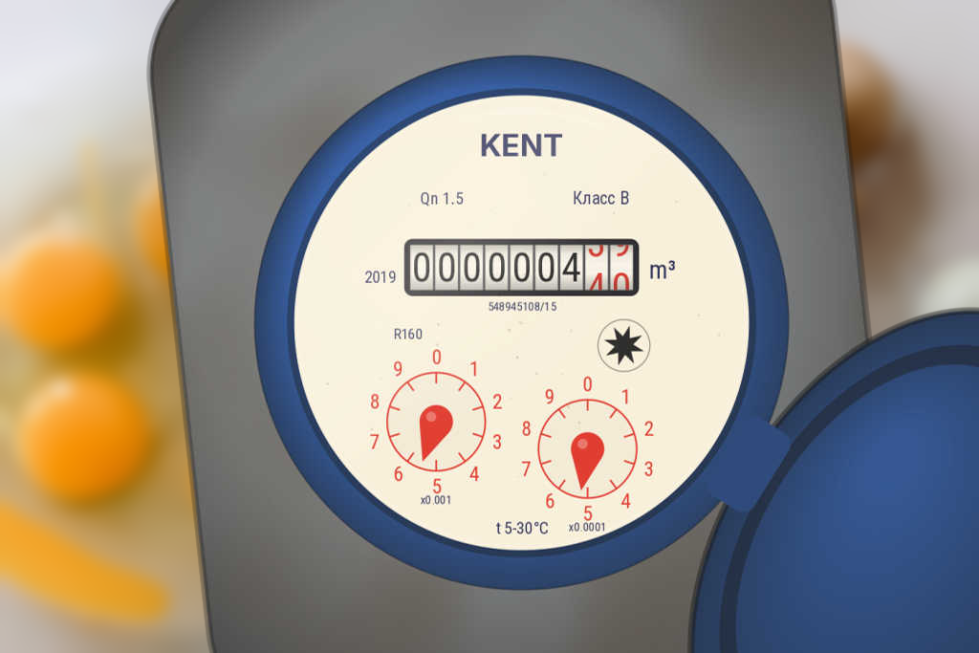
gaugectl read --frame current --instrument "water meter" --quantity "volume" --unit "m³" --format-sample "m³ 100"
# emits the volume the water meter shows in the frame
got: m³ 4.3955
